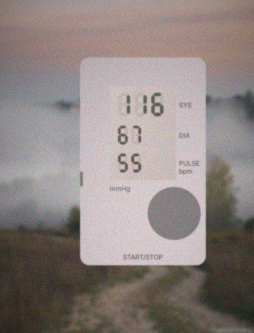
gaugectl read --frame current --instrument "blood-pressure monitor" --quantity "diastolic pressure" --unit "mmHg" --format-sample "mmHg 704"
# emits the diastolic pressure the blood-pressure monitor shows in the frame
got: mmHg 67
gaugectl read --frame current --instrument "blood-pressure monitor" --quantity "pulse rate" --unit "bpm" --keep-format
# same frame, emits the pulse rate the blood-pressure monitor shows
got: bpm 55
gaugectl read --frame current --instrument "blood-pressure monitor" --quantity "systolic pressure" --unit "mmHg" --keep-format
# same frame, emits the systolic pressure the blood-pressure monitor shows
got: mmHg 116
